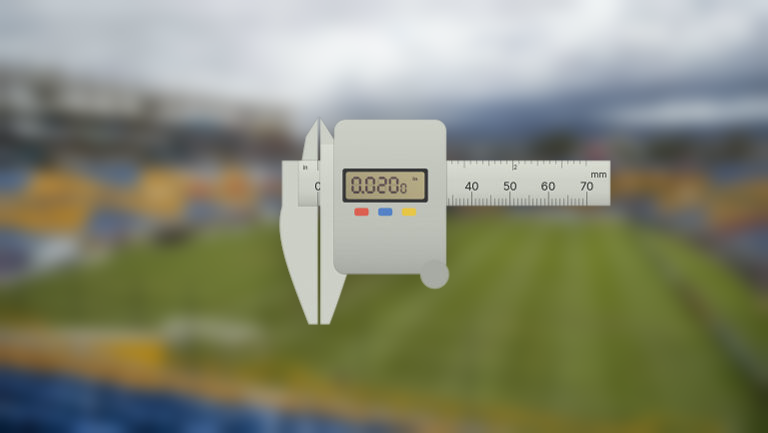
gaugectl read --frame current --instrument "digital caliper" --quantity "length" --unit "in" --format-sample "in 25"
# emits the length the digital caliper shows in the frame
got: in 0.0200
